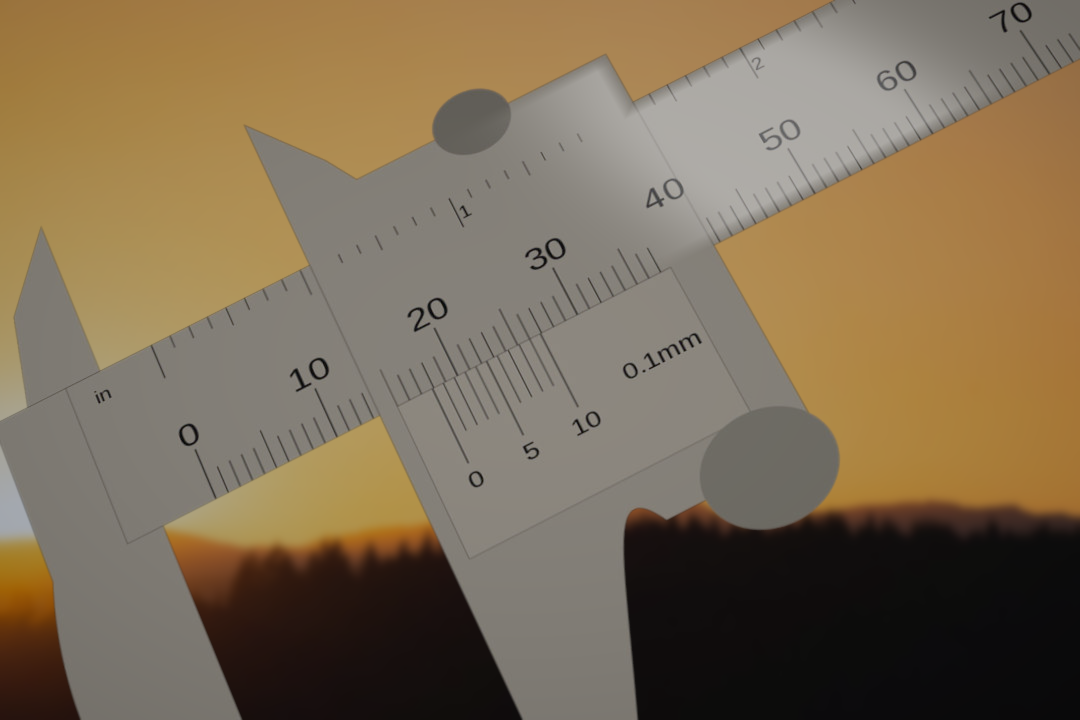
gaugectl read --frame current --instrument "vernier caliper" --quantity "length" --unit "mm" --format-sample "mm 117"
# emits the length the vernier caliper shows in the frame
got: mm 17.9
